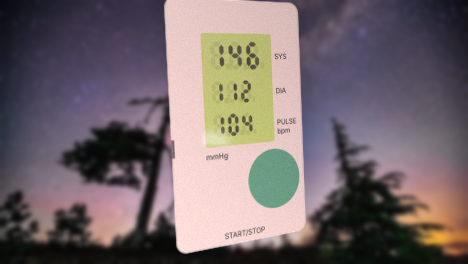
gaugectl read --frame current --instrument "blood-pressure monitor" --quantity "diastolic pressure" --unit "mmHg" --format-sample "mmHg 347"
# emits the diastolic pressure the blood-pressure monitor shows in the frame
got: mmHg 112
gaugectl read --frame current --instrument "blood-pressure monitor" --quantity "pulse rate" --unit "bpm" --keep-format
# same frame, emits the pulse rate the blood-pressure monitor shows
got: bpm 104
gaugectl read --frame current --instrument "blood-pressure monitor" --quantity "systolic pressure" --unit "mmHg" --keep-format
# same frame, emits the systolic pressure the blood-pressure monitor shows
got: mmHg 146
